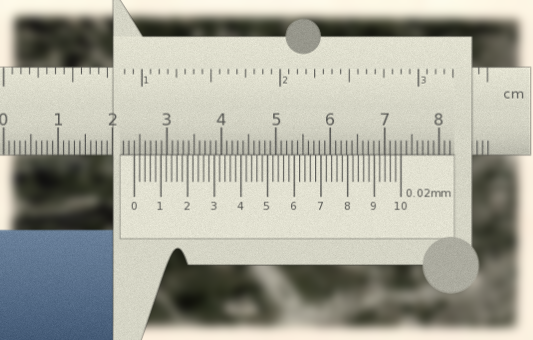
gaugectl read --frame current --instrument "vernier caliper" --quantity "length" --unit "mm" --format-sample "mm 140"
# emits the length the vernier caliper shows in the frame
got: mm 24.0
